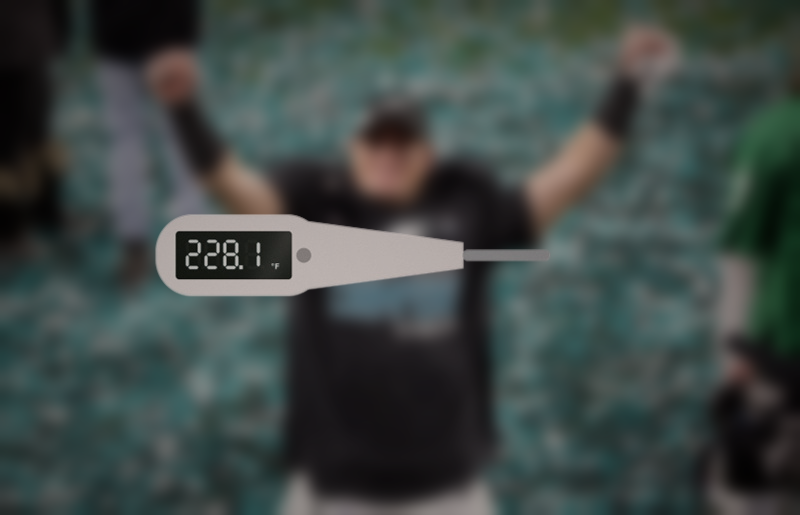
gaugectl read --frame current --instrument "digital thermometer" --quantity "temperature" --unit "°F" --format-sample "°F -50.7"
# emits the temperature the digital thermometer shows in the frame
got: °F 228.1
